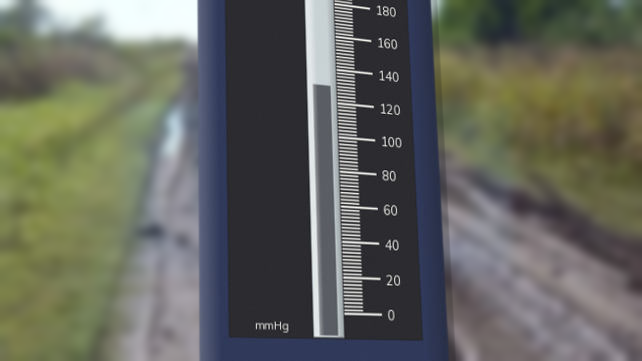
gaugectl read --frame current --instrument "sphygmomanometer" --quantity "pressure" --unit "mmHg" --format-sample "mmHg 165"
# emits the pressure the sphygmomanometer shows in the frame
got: mmHg 130
